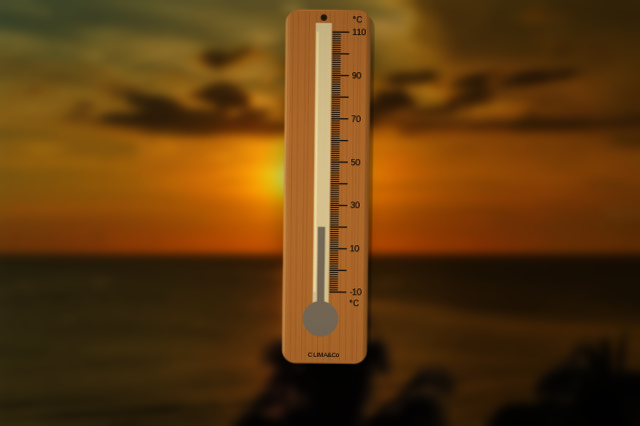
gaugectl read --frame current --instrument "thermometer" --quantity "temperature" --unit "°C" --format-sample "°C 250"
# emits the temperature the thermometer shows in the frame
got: °C 20
